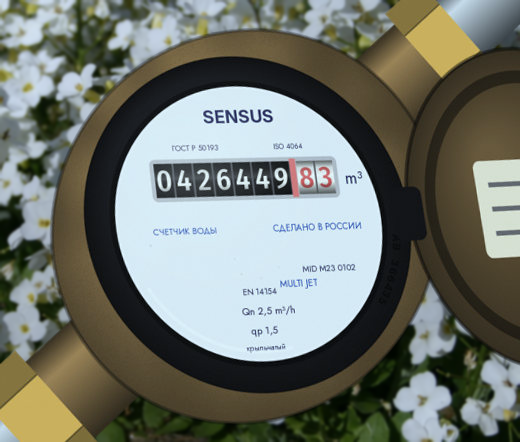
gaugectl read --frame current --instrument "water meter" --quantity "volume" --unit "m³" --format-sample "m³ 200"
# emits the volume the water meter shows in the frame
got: m³ 426449.83
